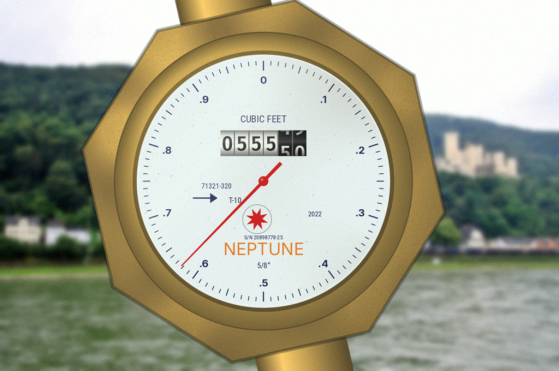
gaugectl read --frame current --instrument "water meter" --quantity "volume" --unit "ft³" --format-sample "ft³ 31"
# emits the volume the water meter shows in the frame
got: ft³ 55549.62
